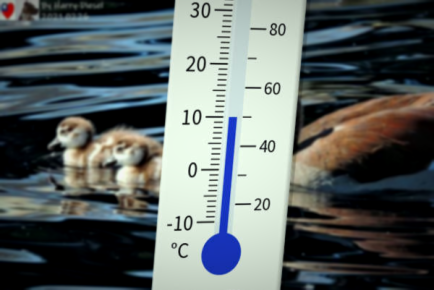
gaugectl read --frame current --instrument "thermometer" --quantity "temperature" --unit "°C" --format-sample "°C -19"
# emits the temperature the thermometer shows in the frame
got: °C 10
